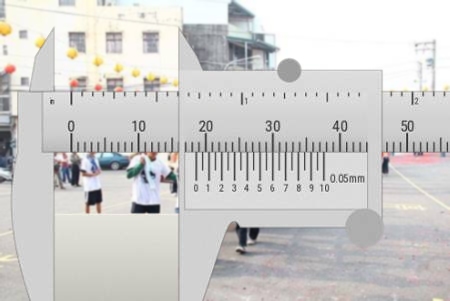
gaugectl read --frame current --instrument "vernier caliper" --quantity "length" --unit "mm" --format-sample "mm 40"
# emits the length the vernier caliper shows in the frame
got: mm 18.6
